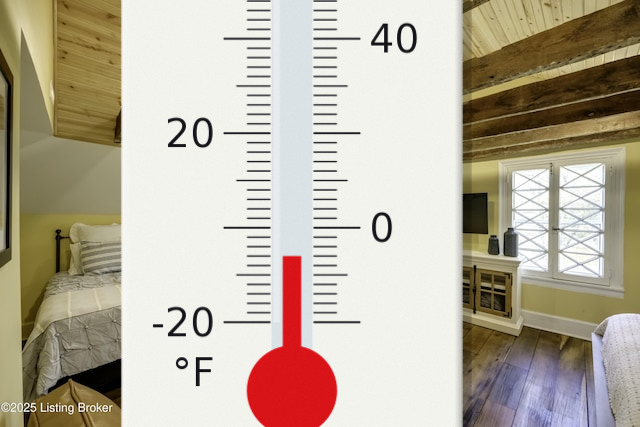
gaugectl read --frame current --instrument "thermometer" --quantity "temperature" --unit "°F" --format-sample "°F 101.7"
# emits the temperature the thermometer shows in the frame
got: °F -6
